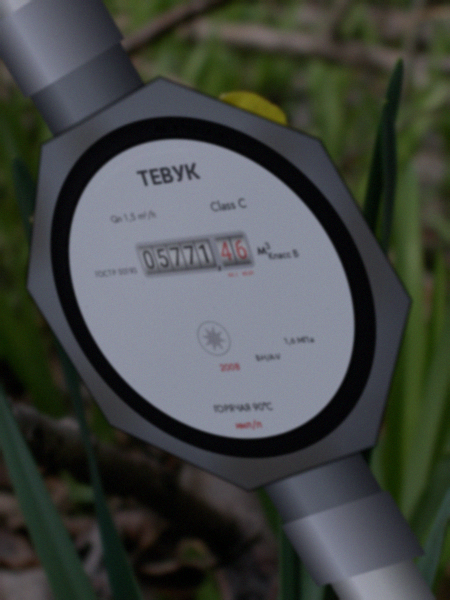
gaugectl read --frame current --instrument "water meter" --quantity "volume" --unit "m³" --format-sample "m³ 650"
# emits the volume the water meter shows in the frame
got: m³ 5771.46
